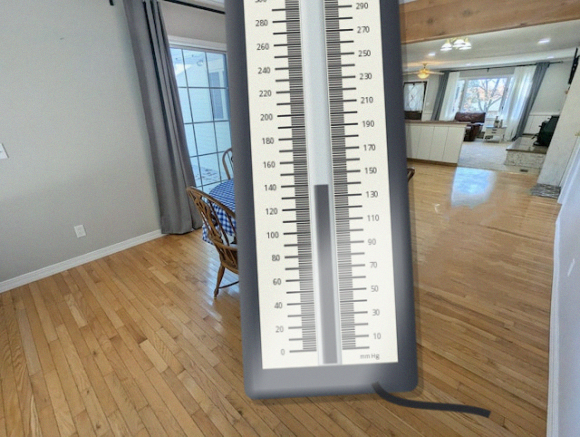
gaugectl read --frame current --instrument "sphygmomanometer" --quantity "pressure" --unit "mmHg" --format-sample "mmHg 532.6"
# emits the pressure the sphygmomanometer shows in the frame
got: mmHg 140
